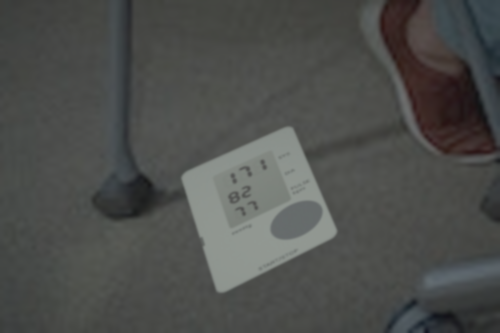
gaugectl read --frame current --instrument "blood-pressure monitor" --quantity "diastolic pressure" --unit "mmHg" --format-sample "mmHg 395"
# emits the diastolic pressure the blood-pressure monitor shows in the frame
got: mmHg 82
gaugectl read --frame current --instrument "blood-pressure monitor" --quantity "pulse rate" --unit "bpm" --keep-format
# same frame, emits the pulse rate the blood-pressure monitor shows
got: bpm 77
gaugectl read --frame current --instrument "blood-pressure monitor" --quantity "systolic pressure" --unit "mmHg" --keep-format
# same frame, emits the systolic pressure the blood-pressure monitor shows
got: mmHg 171
